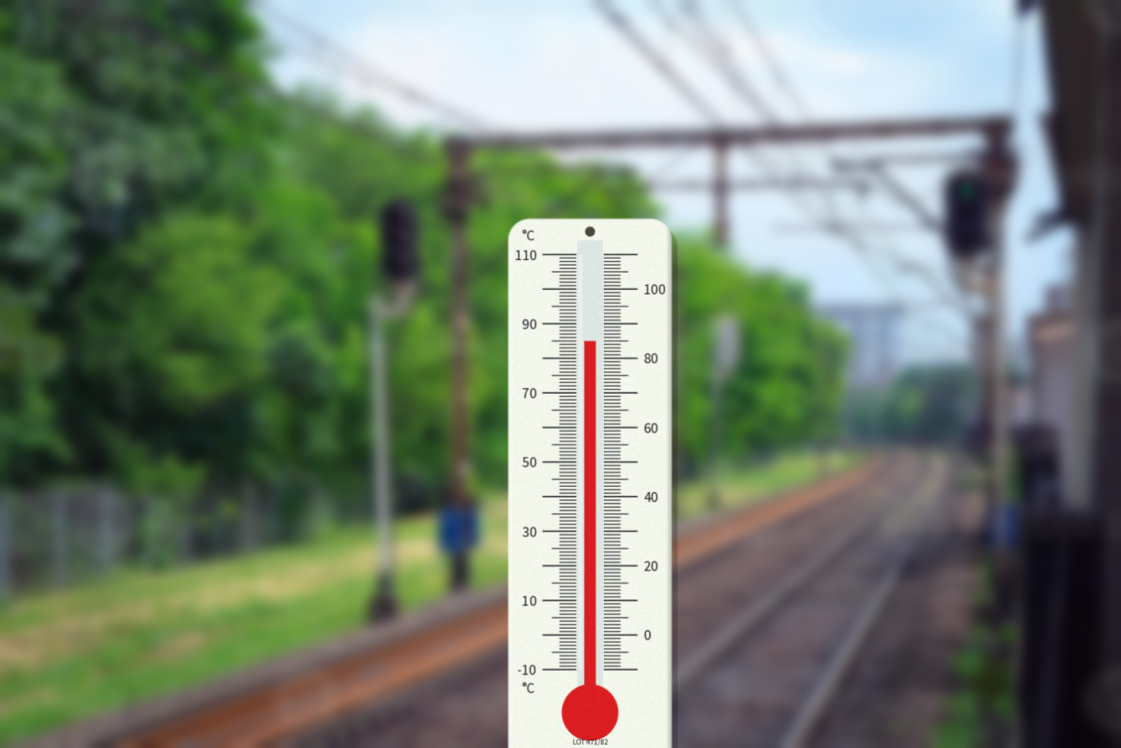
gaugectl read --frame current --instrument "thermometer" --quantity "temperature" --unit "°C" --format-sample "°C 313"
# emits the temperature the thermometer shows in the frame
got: °C 85
